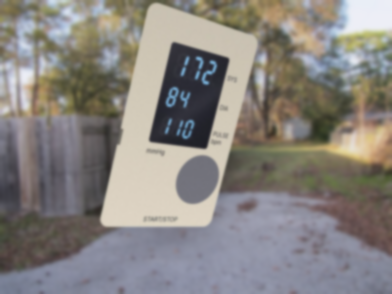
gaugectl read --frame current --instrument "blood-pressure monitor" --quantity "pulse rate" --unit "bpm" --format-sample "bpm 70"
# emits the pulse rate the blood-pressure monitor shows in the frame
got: bpm 110
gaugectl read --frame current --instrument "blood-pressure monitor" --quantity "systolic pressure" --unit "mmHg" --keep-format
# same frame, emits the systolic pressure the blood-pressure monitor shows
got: mmHg 172
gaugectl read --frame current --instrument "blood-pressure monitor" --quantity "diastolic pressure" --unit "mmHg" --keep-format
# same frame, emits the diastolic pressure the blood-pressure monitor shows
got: mmHg 84
